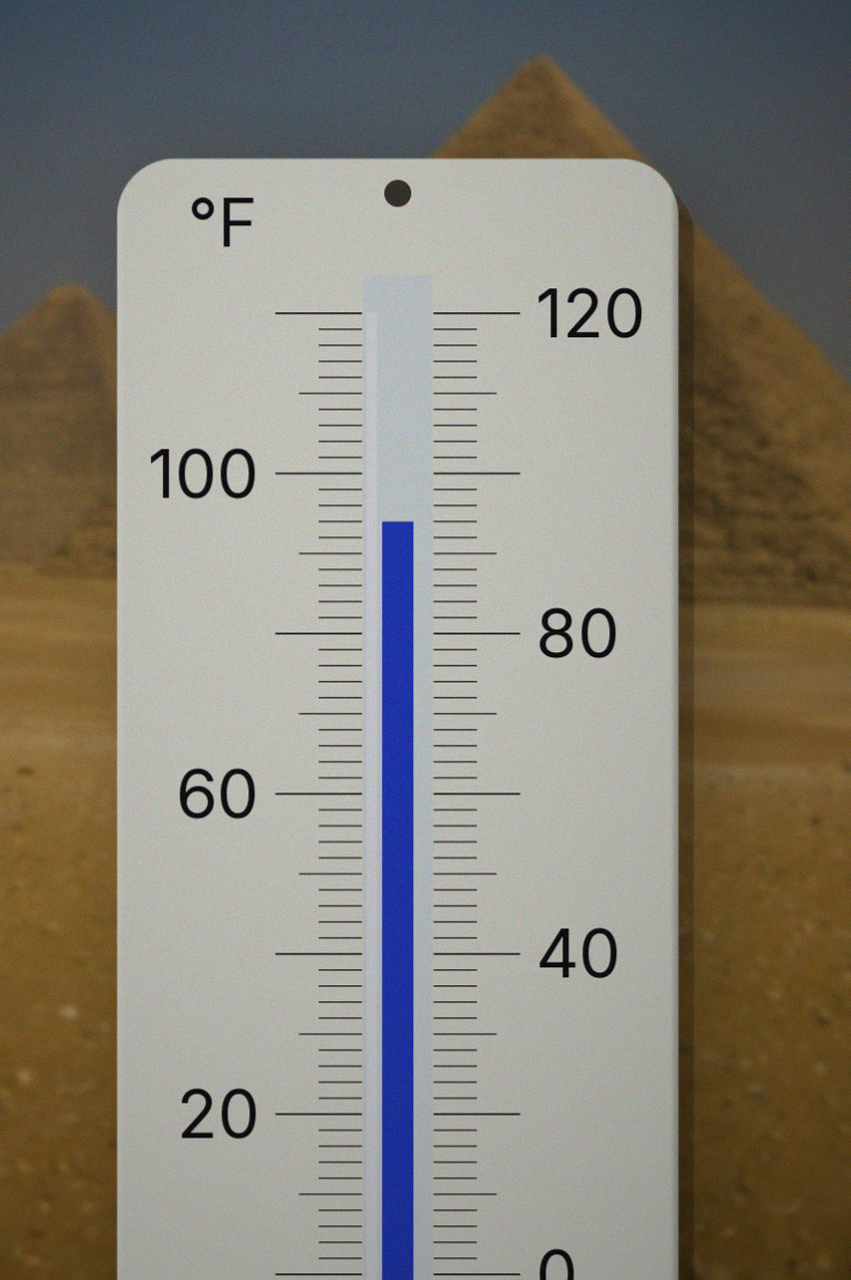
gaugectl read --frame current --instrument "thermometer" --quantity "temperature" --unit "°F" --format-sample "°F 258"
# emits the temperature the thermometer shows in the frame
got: °F 94
